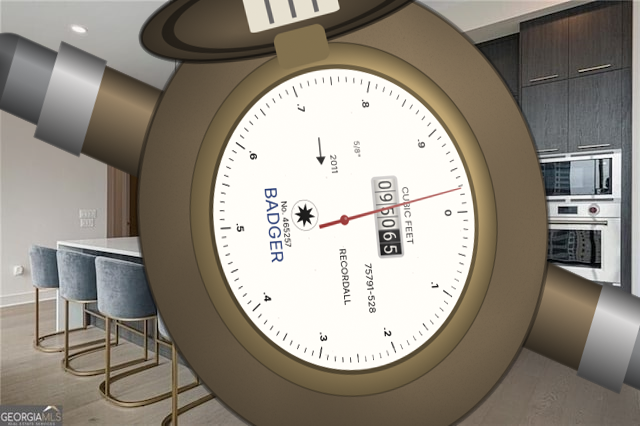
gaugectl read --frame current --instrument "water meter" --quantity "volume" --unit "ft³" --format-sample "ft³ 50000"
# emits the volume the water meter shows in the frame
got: ft³ 95064.97
